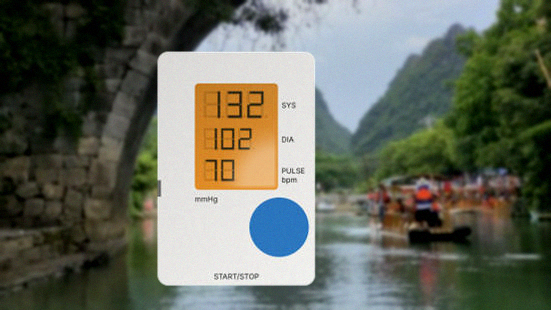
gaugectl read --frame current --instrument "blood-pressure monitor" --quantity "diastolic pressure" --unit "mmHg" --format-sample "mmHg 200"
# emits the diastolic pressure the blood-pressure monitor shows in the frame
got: mmHg 102
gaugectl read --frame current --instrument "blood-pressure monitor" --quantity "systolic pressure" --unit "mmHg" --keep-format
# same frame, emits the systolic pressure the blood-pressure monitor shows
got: mmHg 132
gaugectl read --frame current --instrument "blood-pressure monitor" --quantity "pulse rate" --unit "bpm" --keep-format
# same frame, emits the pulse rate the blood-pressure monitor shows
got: bpm 70
